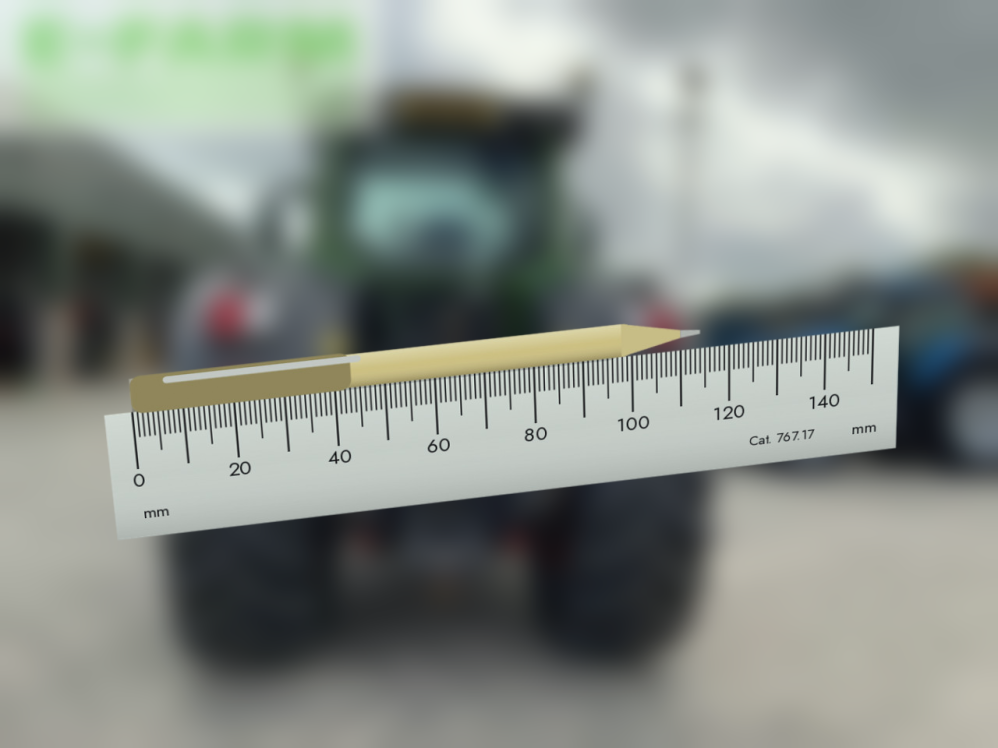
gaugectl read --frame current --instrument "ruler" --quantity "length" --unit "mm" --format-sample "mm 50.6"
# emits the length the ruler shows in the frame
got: mm 114
